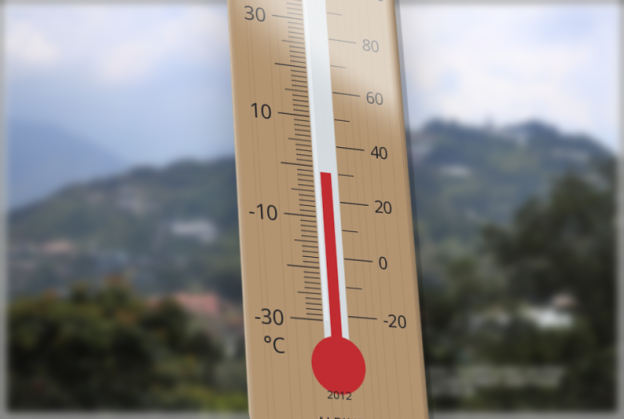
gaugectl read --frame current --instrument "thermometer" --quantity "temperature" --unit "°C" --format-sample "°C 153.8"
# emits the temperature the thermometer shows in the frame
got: °C -1
